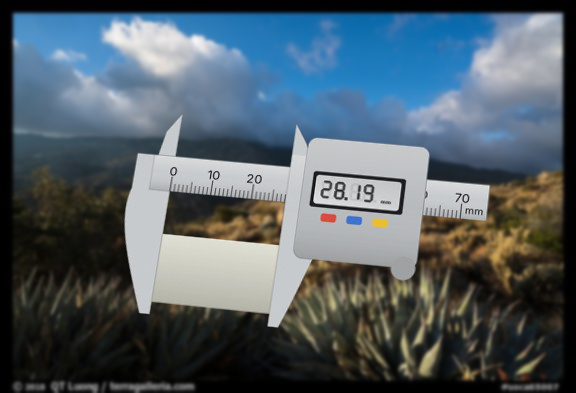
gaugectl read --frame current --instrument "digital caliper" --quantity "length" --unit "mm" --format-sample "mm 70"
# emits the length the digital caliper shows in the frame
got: mm 28.19
